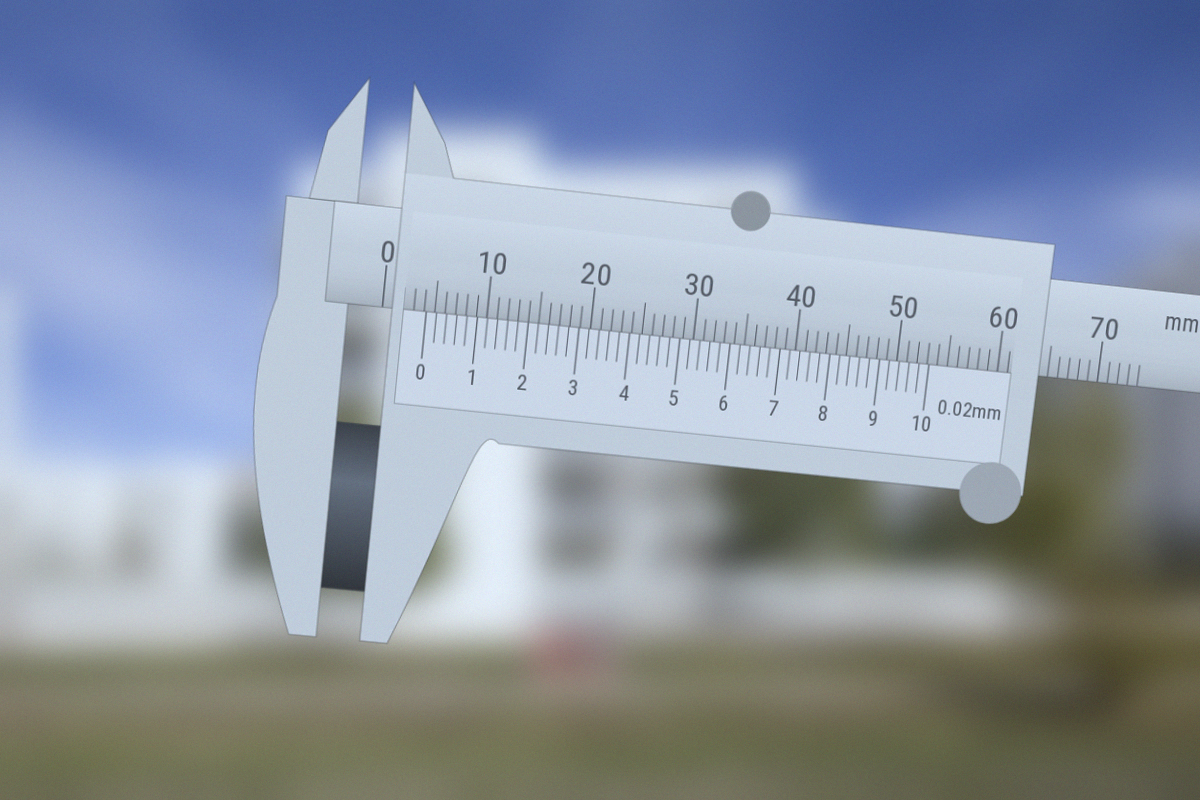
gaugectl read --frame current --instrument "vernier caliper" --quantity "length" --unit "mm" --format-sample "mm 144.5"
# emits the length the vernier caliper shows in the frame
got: mm 4.2
